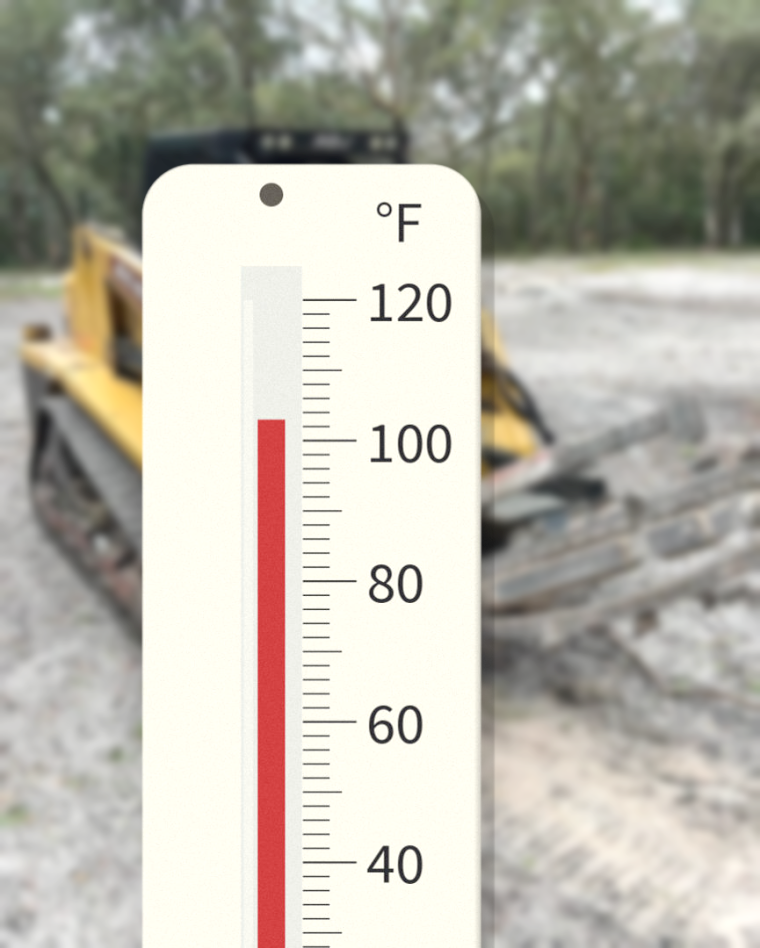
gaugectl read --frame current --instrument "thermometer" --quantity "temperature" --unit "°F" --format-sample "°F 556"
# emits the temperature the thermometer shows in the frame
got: °F 103
